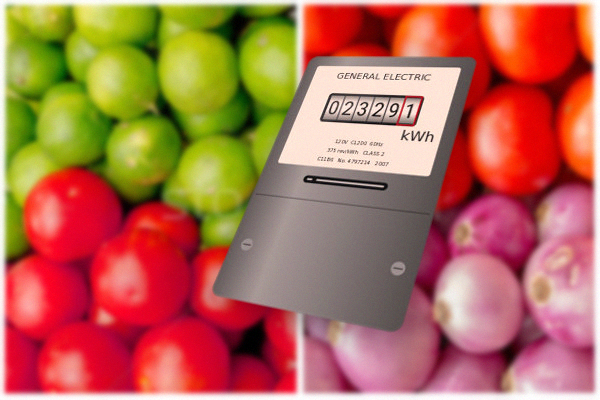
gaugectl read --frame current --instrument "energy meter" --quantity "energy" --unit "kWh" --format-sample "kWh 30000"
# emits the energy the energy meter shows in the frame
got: kWh 2329.1
